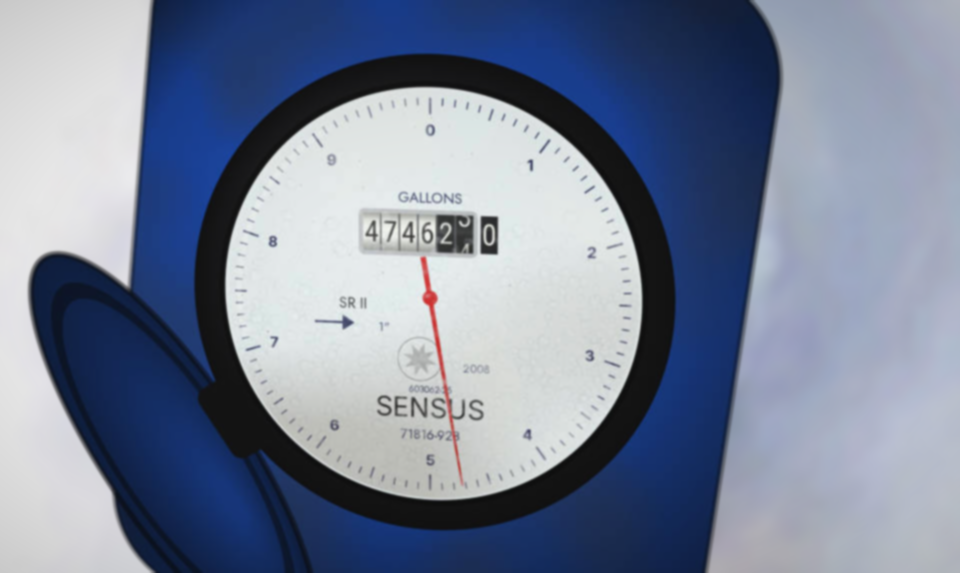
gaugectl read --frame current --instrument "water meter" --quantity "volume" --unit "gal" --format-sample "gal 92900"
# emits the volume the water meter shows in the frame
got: gal 4746234.7
